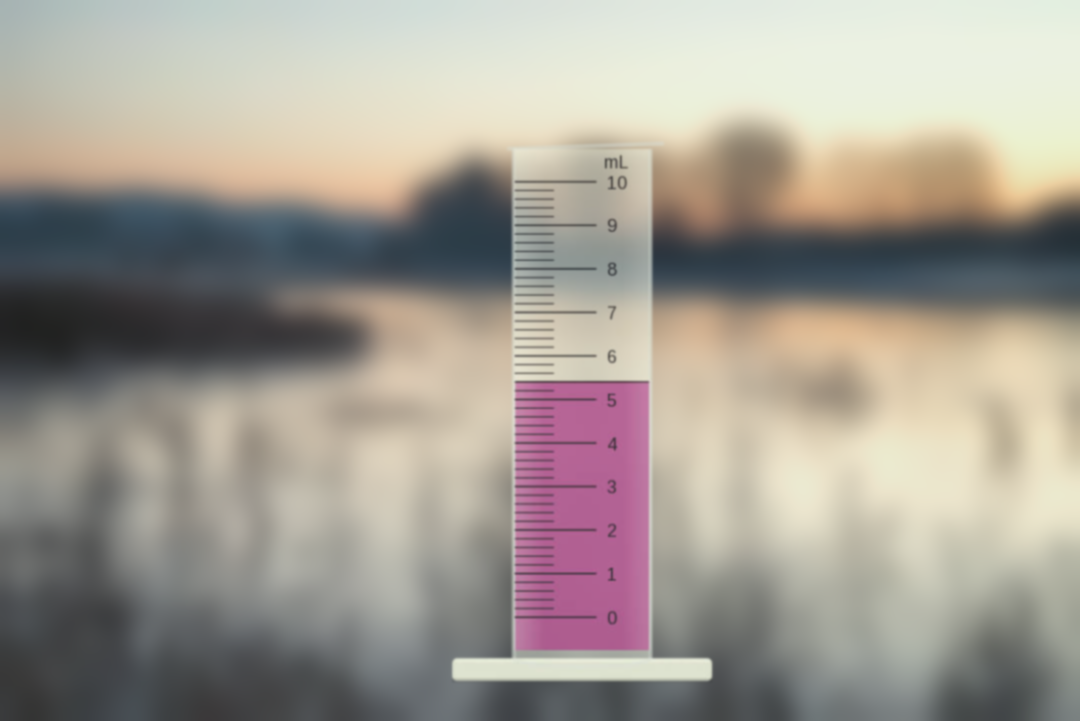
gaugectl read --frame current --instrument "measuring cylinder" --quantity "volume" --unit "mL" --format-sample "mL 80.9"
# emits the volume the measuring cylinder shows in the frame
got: mL 5.4
